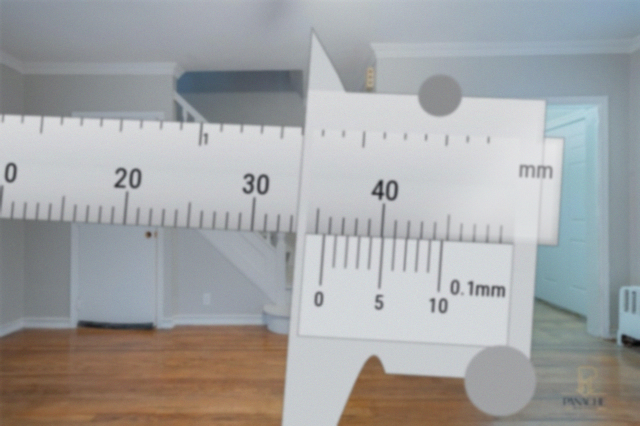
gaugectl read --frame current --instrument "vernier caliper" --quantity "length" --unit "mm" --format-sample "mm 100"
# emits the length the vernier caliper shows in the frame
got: mm 35.6
